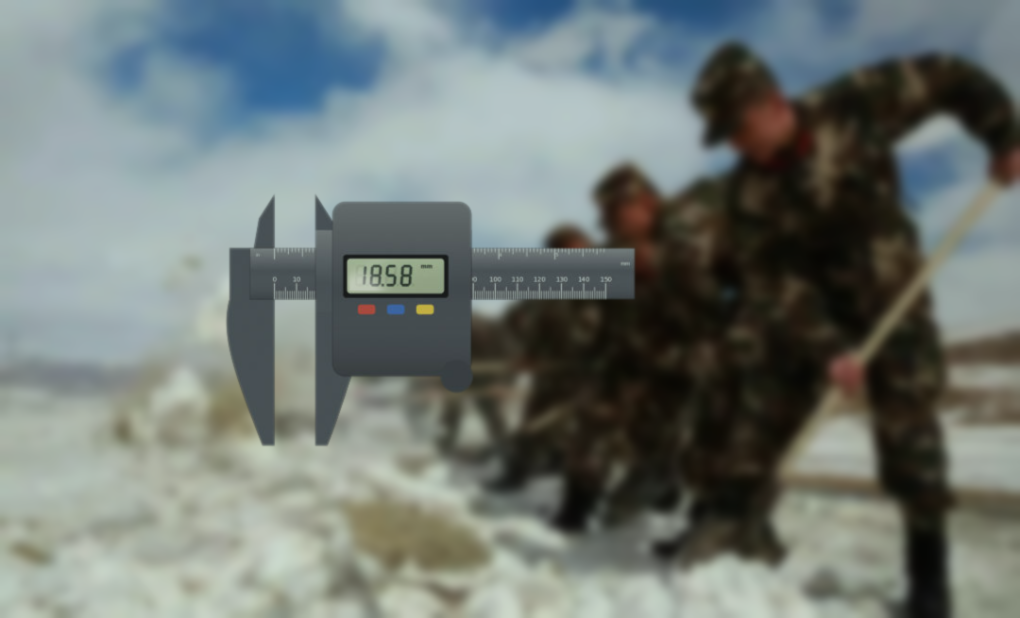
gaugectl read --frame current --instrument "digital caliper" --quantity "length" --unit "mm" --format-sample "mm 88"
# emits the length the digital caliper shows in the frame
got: mm 18.58
